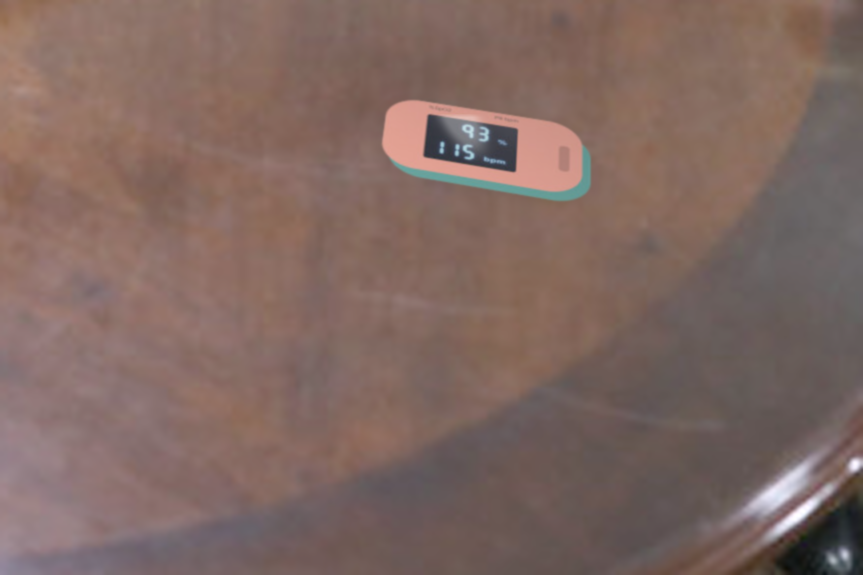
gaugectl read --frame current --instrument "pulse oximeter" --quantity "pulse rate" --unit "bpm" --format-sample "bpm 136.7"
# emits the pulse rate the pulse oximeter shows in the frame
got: bpm 115
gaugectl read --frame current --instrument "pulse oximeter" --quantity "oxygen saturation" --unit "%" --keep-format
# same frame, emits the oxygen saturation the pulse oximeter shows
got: % 93
